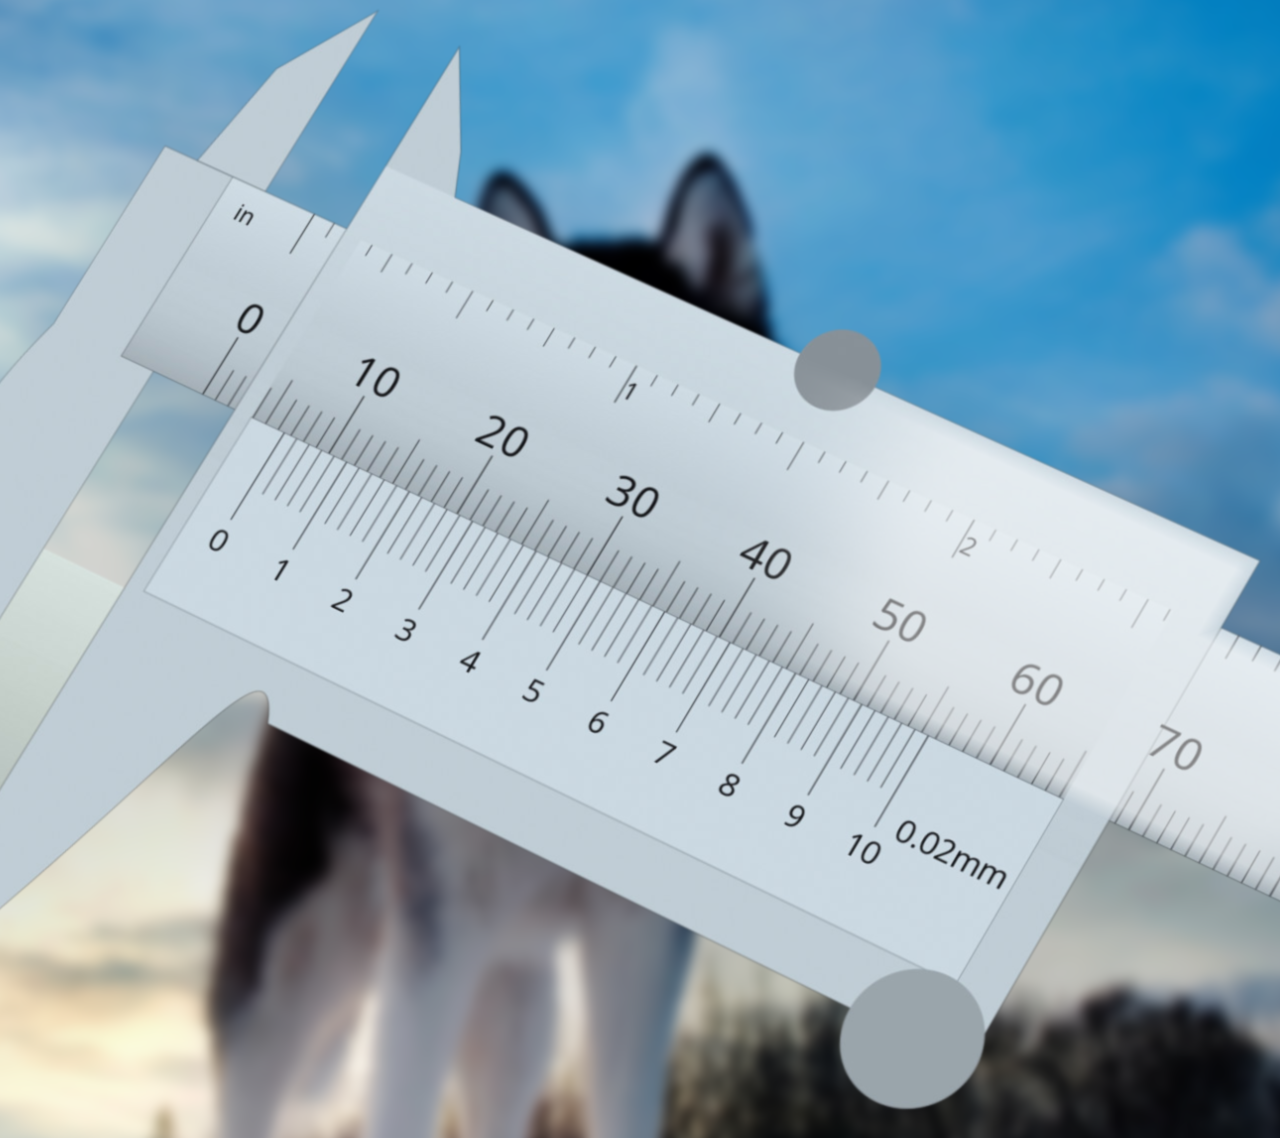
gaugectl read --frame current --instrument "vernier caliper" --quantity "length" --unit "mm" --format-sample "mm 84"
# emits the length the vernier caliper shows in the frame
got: mm 6.5
